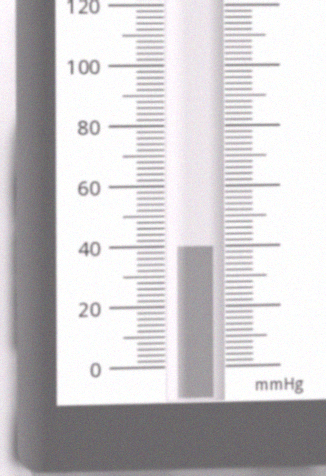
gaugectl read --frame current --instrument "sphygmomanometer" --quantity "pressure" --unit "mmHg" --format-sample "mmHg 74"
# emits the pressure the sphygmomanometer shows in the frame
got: mmHg 40
